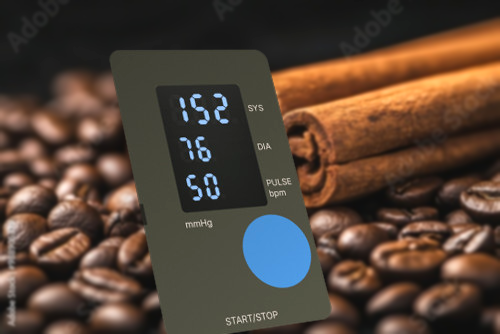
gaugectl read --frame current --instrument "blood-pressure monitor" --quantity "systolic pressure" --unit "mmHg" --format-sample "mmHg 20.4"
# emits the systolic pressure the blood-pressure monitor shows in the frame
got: mmHg 152
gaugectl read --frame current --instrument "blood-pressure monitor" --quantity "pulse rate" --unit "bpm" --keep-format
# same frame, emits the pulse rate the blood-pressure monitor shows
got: bpm 50
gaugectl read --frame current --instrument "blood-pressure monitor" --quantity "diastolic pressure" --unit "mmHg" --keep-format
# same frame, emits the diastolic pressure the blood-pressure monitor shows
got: mmHg 76
